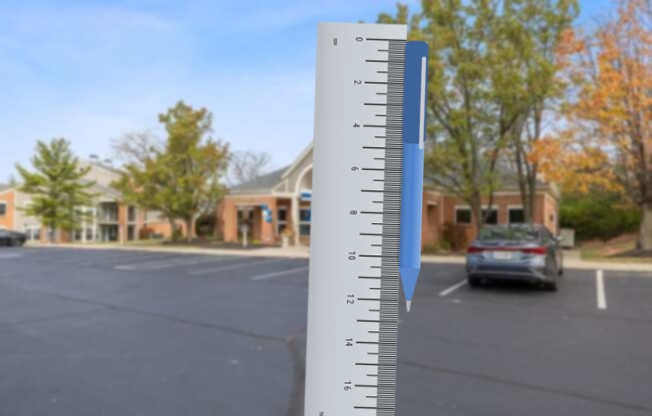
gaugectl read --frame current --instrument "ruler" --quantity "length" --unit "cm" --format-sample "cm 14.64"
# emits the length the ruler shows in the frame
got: cm 12.5
